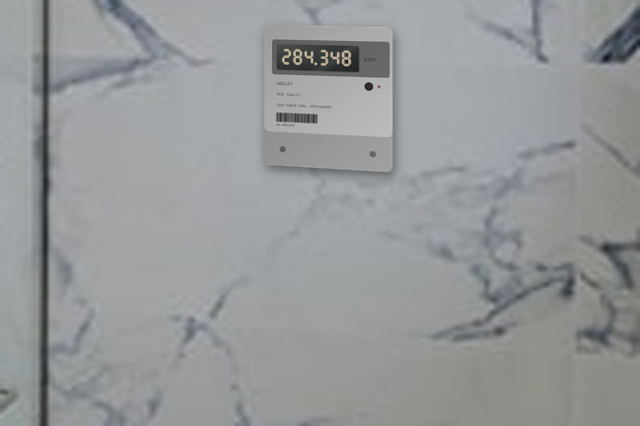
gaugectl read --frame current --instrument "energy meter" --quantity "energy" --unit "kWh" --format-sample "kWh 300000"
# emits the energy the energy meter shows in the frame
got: kWh 284.348
